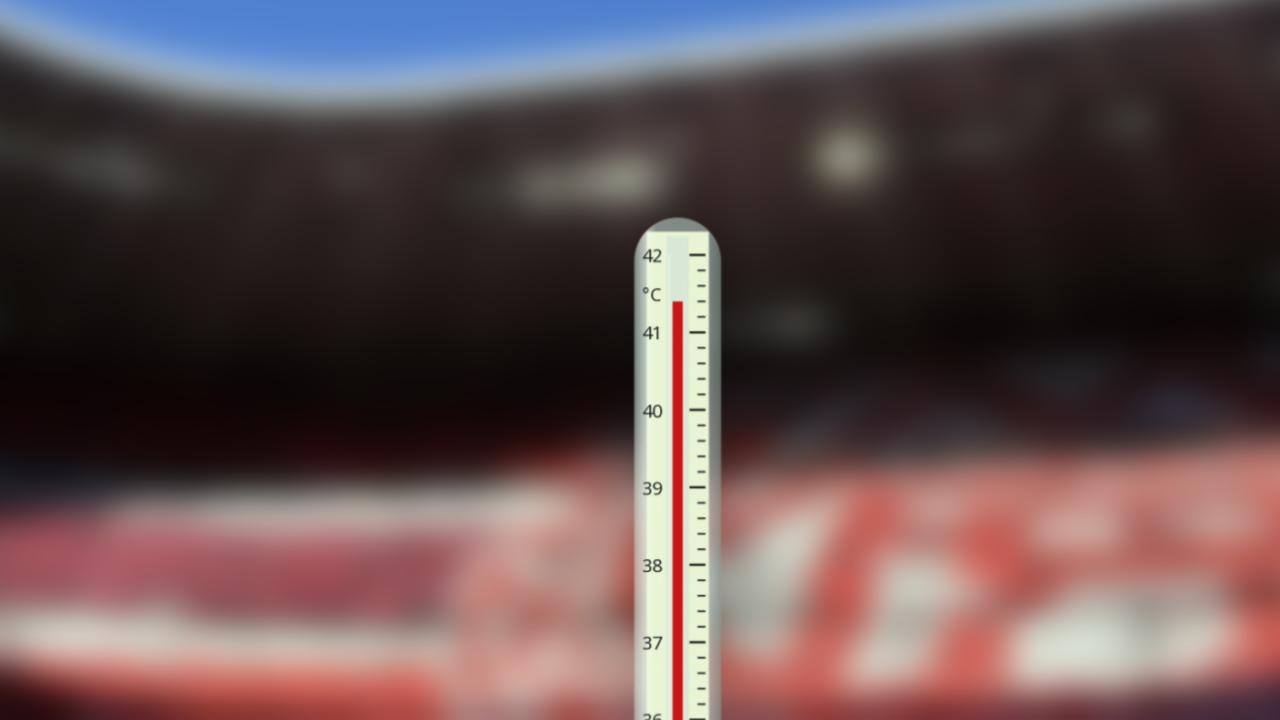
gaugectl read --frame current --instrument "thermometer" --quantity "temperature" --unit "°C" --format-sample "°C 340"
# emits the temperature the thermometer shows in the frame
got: °C 41.4
